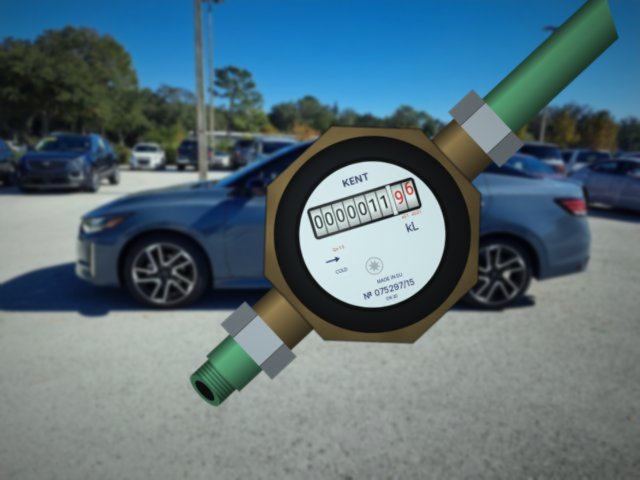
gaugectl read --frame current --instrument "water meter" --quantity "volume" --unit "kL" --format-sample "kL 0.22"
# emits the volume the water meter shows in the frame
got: kL 11.96
